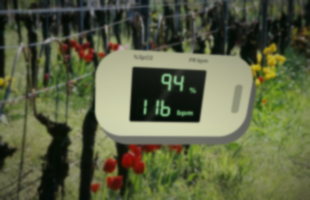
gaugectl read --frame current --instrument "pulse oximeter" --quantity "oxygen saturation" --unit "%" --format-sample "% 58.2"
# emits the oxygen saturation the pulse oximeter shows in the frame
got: % 94
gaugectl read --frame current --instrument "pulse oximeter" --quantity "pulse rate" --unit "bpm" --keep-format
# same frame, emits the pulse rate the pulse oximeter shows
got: bpm 116
